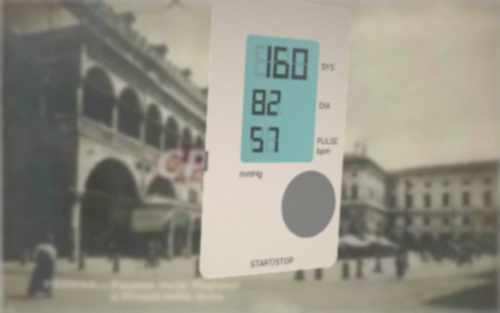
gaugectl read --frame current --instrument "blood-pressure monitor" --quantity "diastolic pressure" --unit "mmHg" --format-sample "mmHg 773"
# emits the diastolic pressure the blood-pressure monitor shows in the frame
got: mmHg 82
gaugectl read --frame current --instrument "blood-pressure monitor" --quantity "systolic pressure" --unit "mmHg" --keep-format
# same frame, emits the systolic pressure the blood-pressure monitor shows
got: mmHg 160
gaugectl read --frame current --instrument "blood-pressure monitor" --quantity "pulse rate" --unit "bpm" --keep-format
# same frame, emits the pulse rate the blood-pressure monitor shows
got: bpm 57
